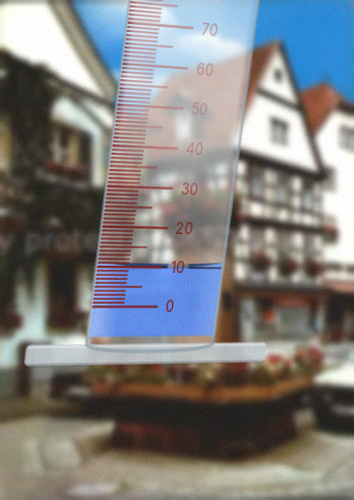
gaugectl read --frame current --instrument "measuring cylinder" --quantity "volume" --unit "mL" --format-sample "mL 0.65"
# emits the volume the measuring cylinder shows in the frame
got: mL 10
